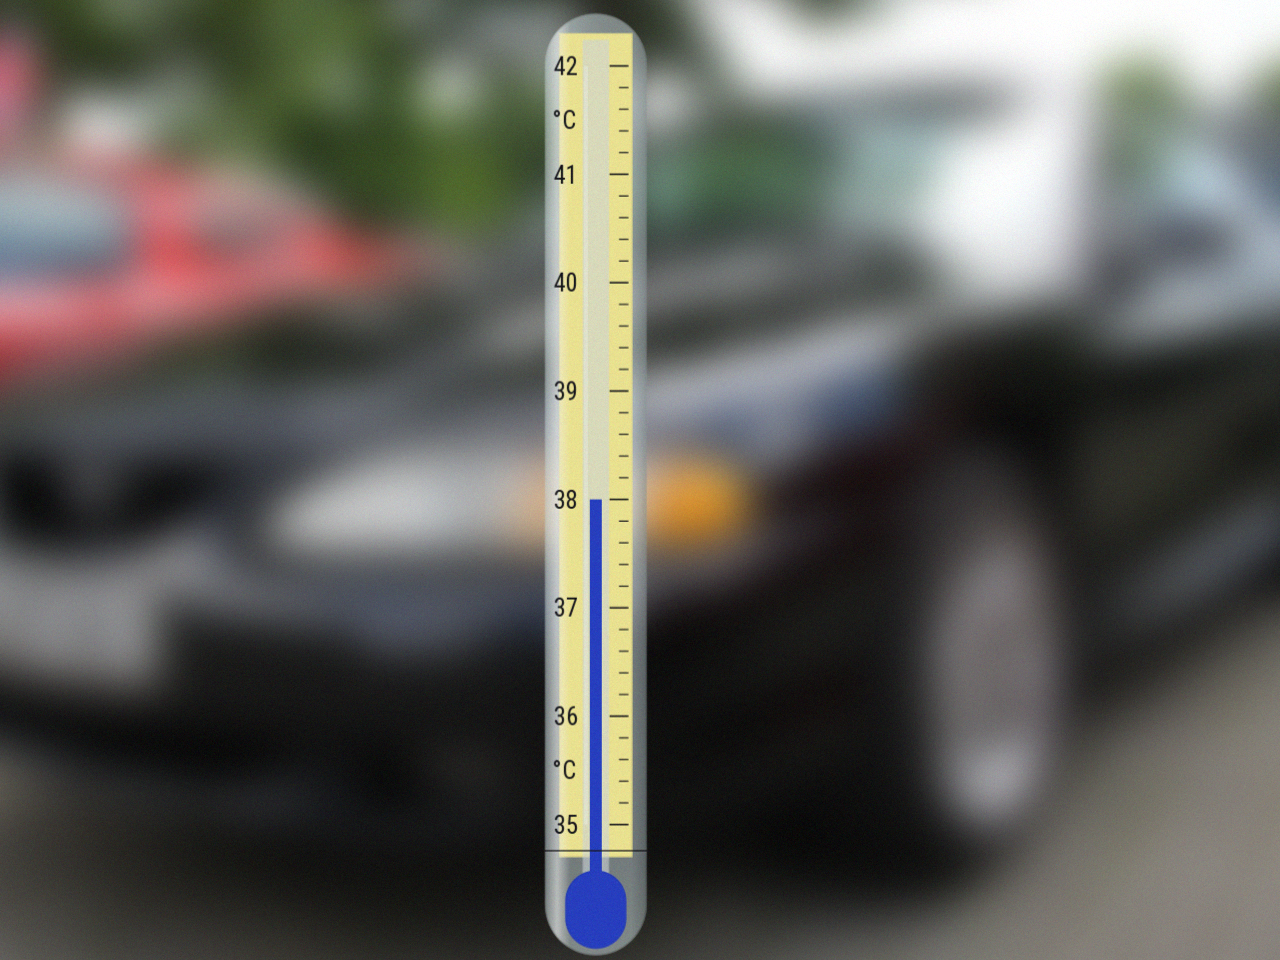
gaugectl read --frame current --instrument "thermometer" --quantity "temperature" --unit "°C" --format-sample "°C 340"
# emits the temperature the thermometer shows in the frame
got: °C 38
